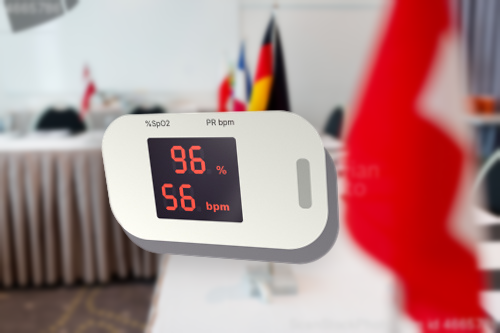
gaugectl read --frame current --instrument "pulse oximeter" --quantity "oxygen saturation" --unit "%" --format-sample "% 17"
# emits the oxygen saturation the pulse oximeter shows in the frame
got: % 96
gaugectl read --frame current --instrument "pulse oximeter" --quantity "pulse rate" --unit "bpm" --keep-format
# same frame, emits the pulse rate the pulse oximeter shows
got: bpm 56
